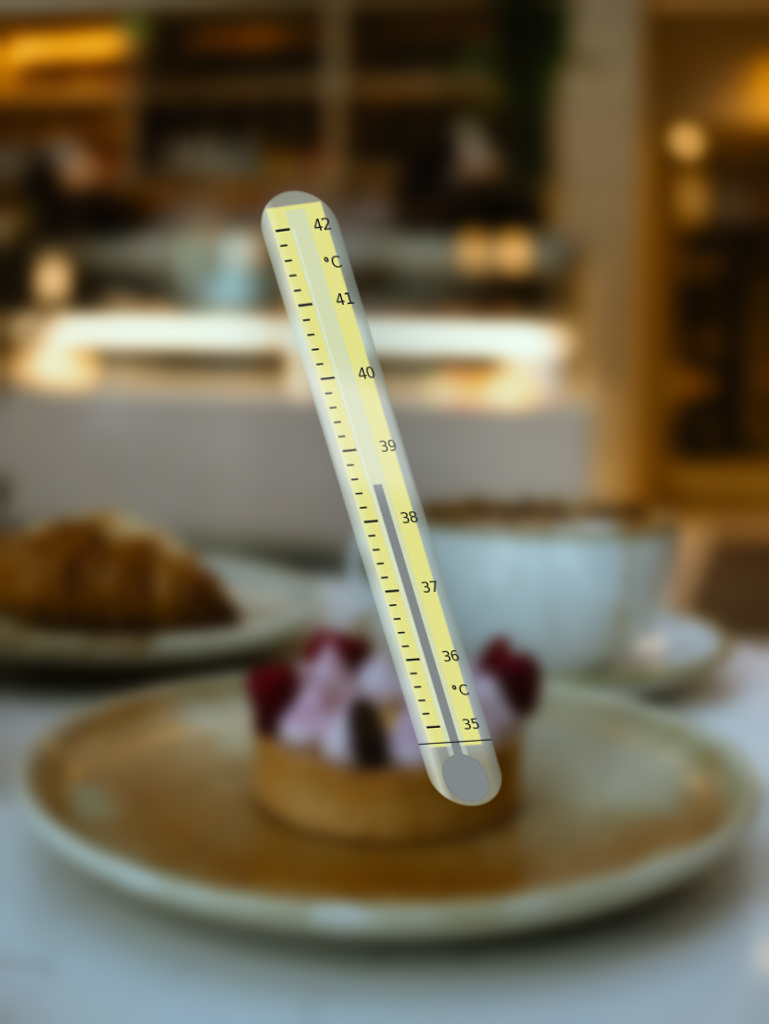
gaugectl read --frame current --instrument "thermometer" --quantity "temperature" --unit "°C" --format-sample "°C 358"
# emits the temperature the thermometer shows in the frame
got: °C 38.5
